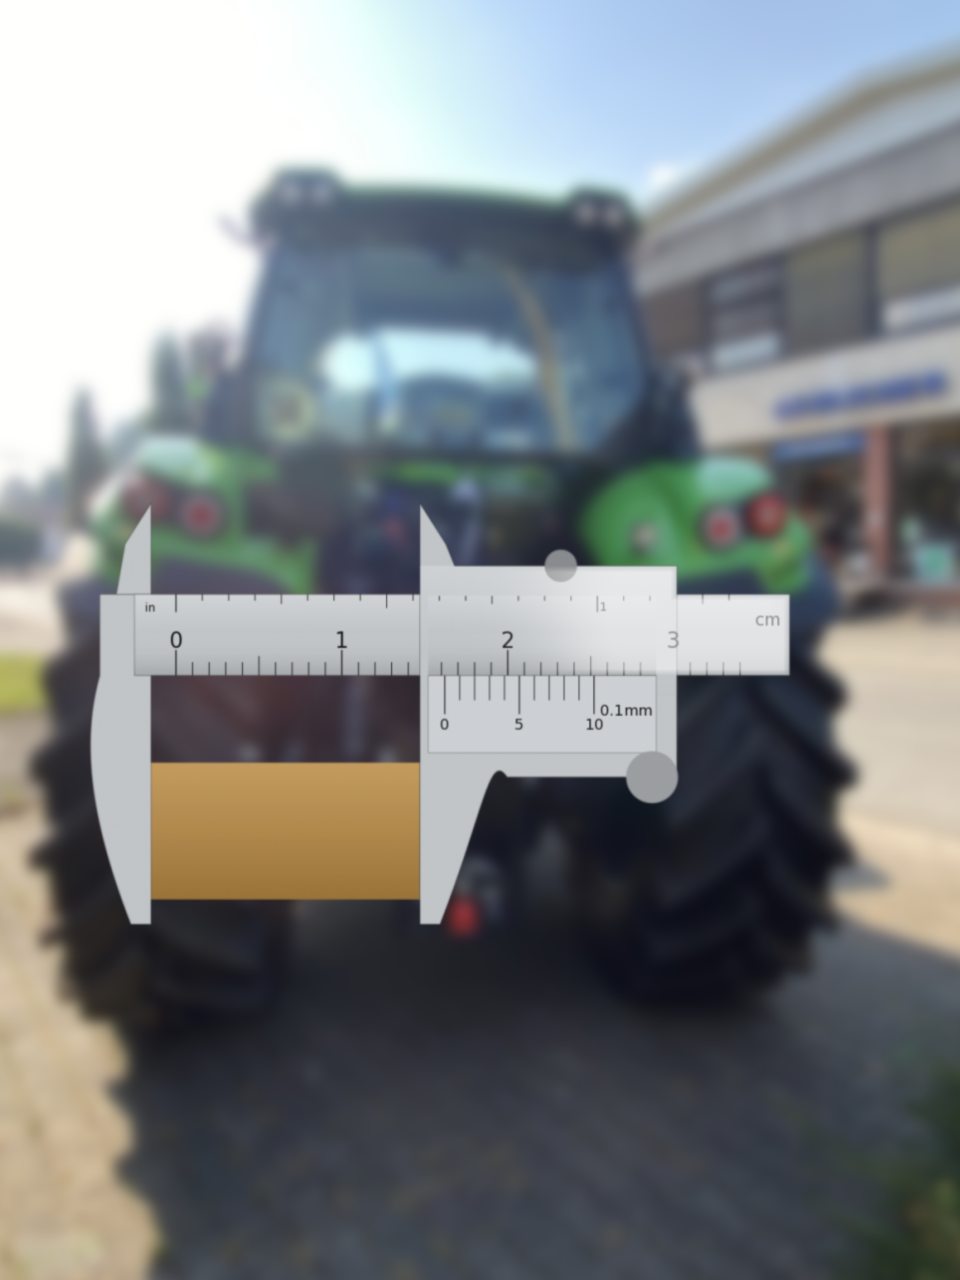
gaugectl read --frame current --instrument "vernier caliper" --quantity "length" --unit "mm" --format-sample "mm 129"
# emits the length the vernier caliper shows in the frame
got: mm 16.2
